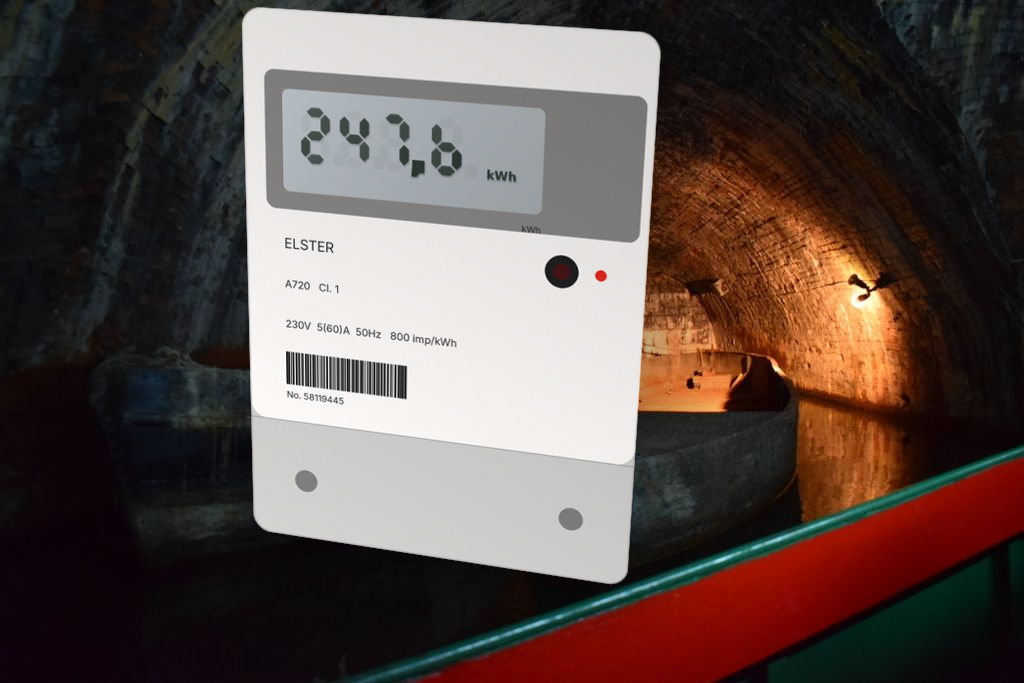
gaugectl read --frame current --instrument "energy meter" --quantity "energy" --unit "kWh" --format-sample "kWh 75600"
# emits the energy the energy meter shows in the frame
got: kWh 247.6
